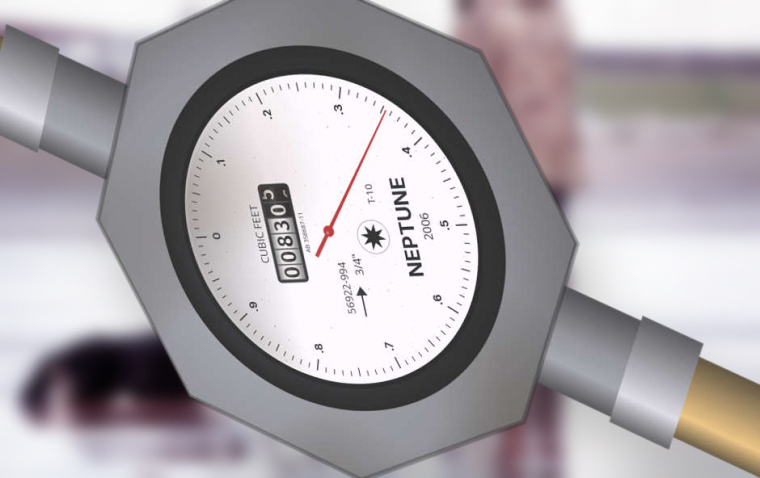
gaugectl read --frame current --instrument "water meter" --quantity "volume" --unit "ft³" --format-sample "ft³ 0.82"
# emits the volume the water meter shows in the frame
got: ft³ 8305.35
